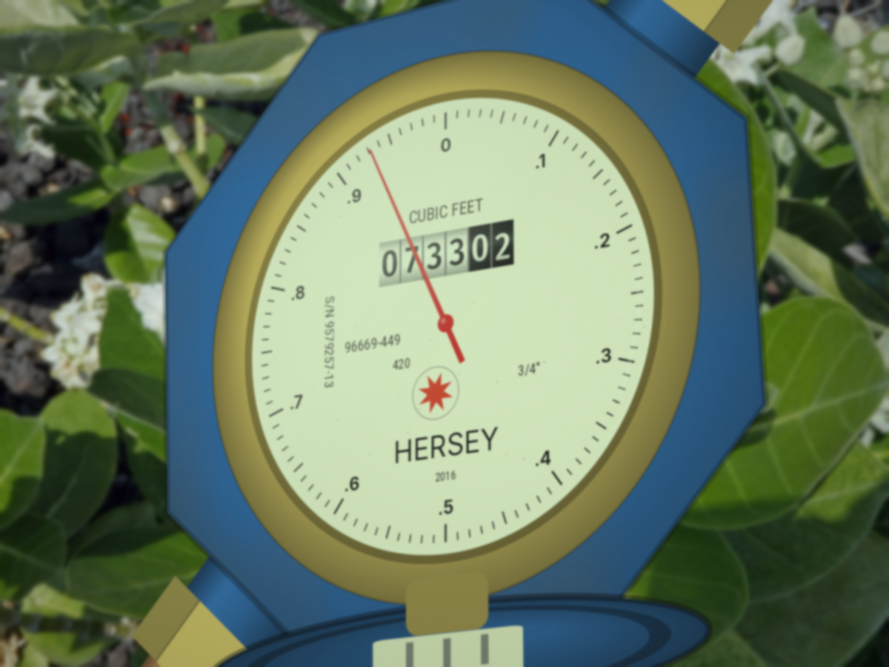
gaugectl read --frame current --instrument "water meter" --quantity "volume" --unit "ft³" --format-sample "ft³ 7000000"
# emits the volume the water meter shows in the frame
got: ft³ 73301.93
